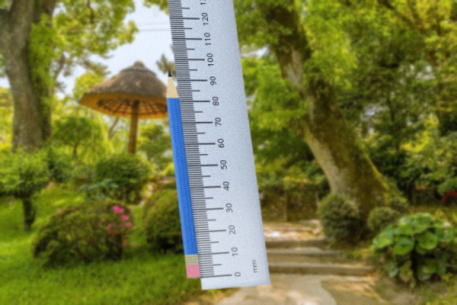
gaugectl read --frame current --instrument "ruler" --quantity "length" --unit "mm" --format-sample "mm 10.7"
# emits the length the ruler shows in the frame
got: mm 95
